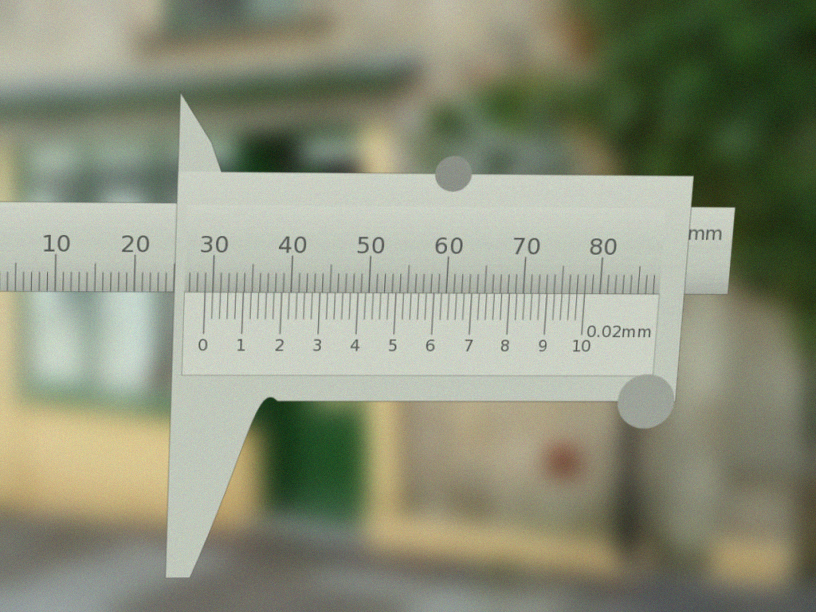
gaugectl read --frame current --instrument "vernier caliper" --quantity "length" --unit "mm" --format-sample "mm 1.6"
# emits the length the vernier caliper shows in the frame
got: mm 29.0
